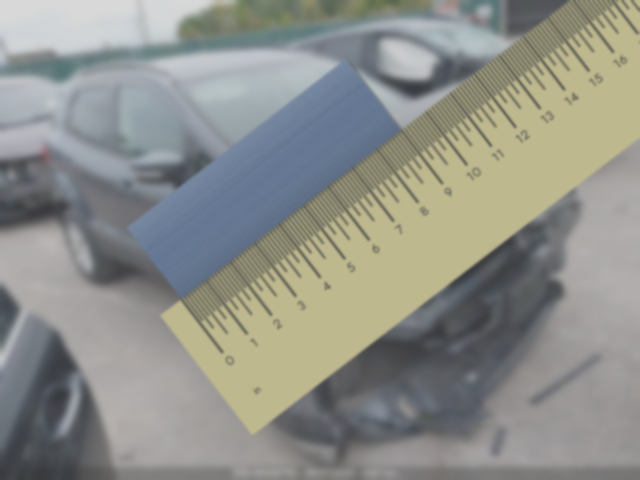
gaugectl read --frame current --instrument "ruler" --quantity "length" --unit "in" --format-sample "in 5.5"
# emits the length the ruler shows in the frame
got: in 9
